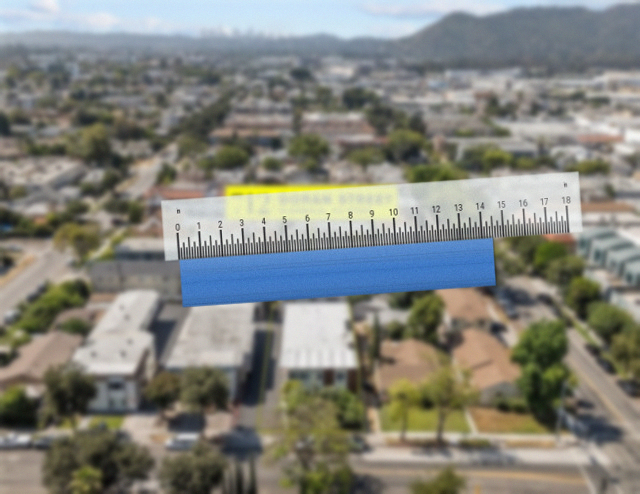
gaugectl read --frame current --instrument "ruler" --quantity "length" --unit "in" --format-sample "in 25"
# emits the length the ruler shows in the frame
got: in 14.5
